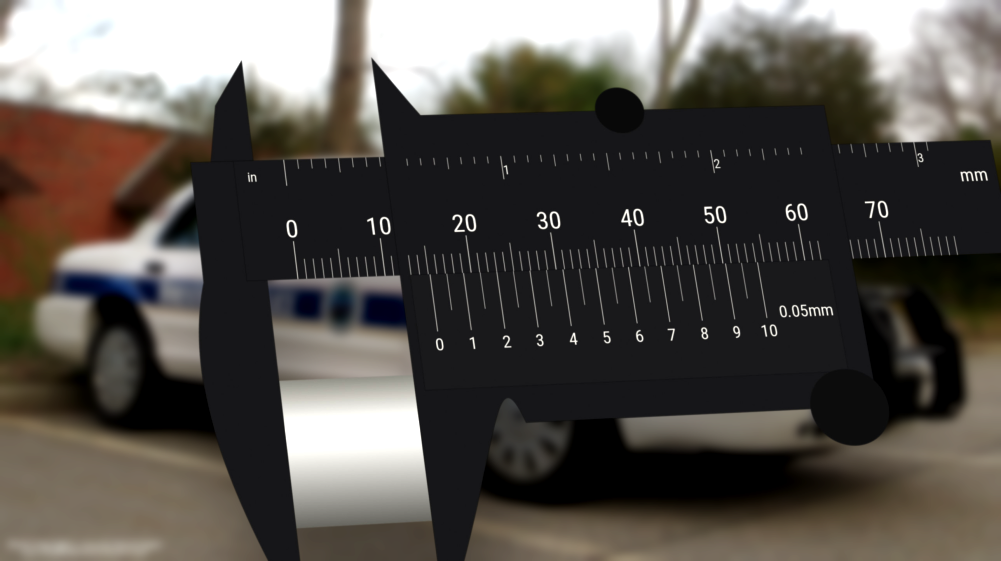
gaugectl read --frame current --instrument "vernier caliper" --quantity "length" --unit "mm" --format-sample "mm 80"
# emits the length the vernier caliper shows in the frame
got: mm 15.2
